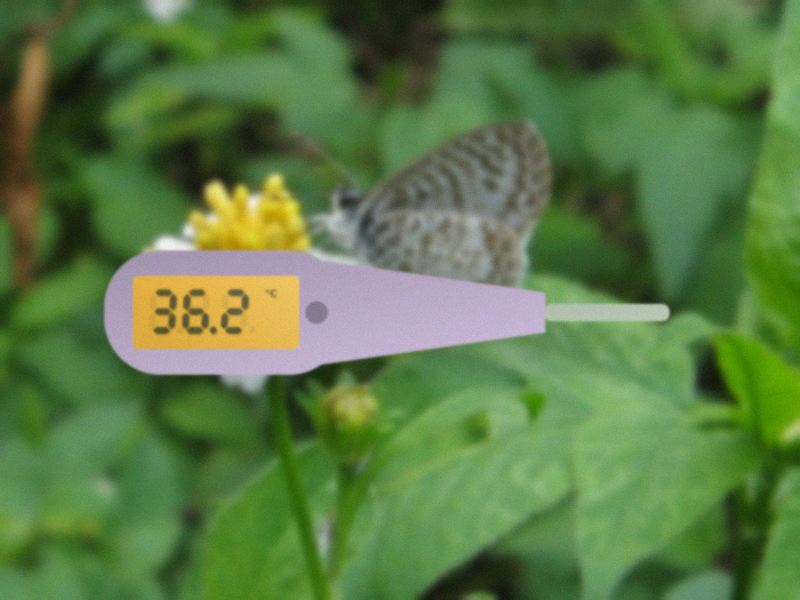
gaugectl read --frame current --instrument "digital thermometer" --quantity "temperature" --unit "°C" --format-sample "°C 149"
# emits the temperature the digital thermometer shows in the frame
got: °C 36.2
